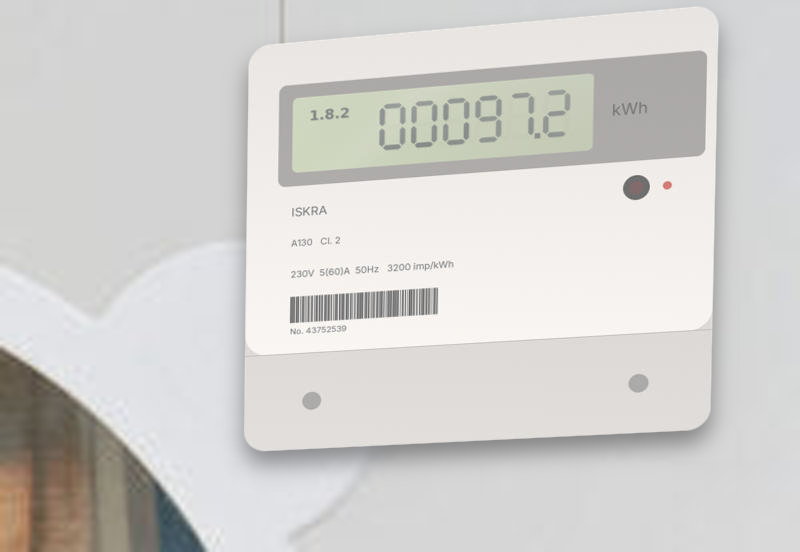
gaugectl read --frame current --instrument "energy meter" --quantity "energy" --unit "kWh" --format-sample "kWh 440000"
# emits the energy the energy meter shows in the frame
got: kWh 97.2
